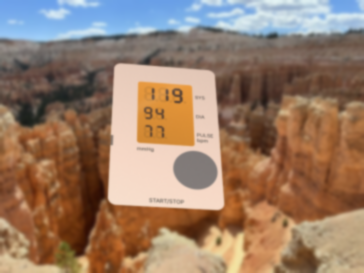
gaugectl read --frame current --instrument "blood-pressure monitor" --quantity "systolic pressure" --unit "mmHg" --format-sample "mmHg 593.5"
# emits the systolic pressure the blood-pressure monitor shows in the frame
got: mmHg 119
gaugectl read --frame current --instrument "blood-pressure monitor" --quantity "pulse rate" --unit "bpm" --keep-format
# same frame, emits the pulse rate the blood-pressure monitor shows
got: bpm 77
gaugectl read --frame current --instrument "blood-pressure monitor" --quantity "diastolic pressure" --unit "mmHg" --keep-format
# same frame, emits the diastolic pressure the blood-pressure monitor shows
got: mmHg 94
